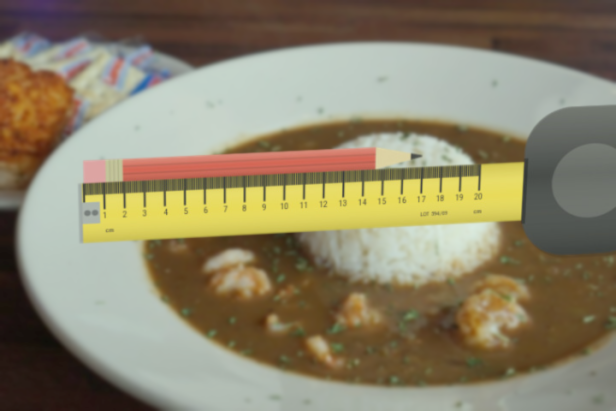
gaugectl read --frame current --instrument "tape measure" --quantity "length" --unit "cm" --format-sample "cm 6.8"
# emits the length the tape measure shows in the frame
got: cm 17
